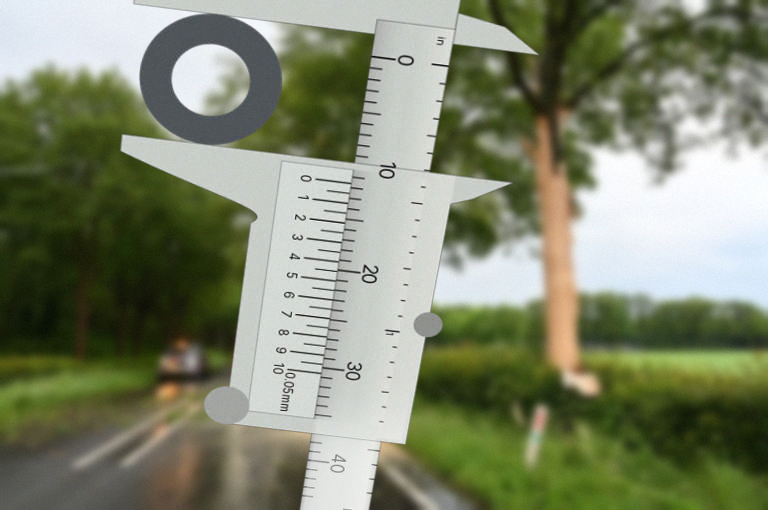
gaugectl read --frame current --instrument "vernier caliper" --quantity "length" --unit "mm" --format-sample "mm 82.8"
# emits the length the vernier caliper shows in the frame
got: mm 11.6
